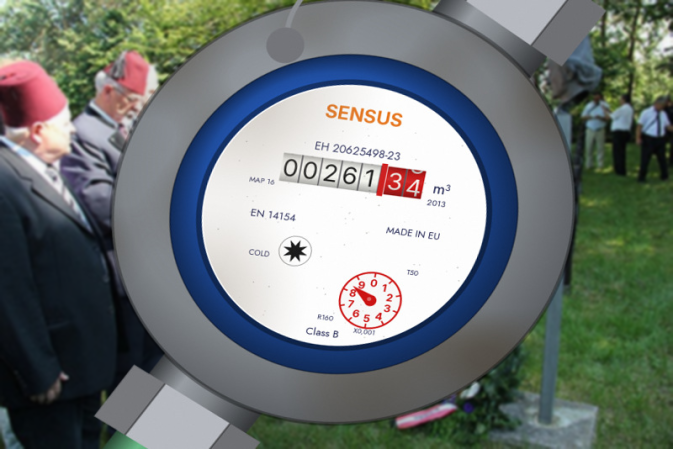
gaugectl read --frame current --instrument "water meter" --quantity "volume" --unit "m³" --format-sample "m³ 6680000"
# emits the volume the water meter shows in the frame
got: m³ 261.338
